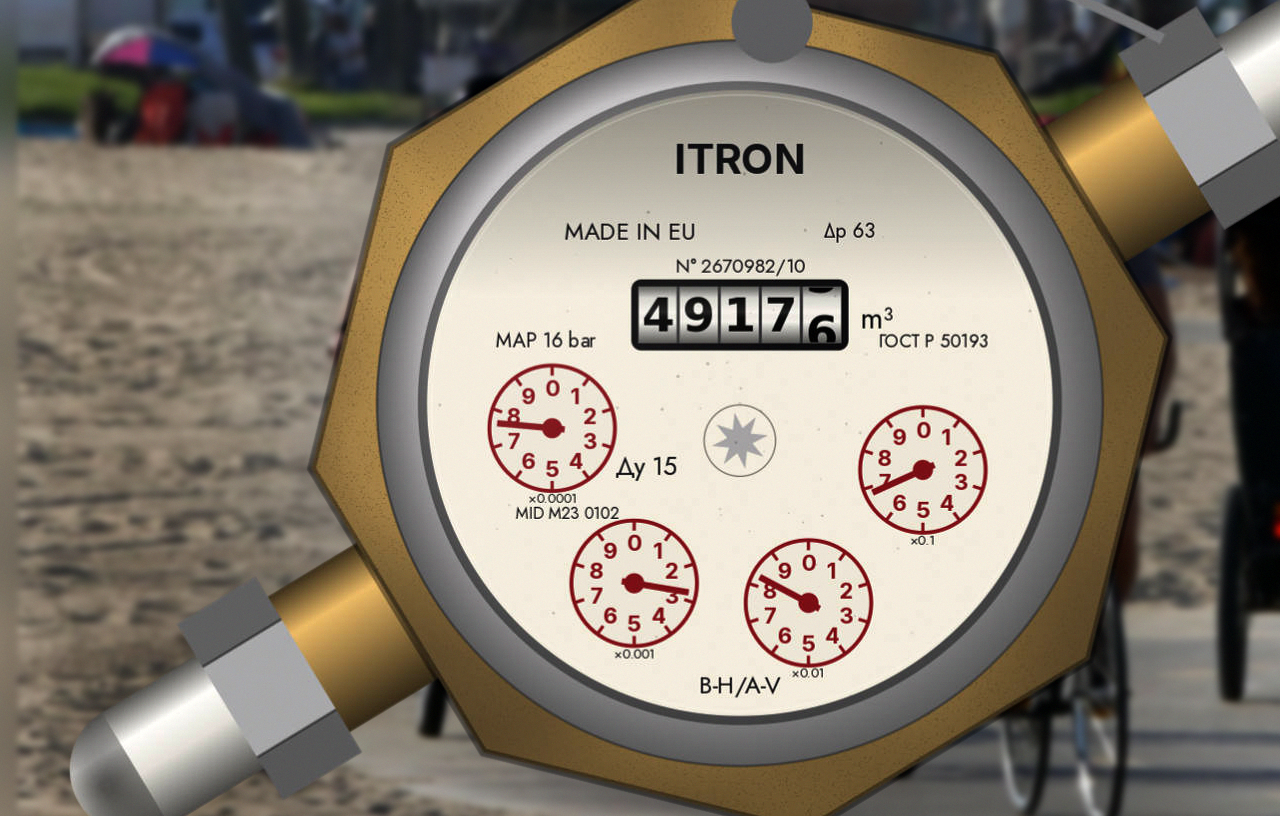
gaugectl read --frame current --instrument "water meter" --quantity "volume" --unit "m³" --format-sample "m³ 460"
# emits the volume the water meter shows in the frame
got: m³ 49175.6827
